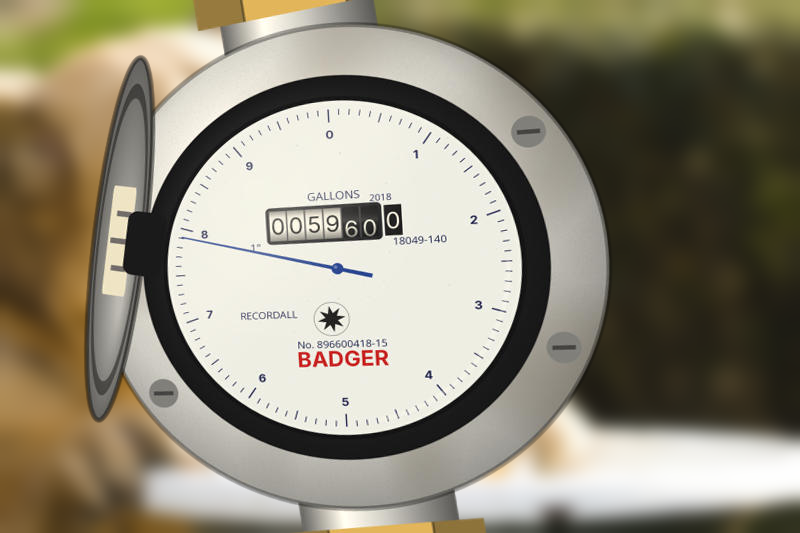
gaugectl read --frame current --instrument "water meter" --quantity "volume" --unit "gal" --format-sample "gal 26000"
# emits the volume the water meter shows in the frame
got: gal 59597.9
